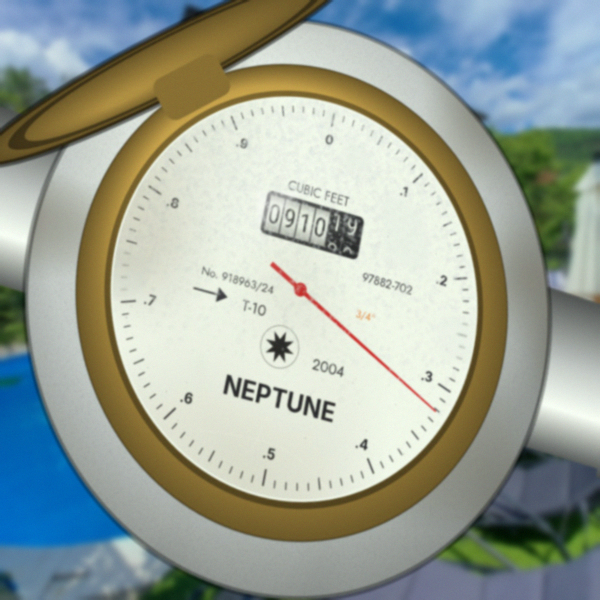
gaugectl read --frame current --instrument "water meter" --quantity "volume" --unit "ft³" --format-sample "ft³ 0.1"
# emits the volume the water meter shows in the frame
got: ft³ 91019.32
